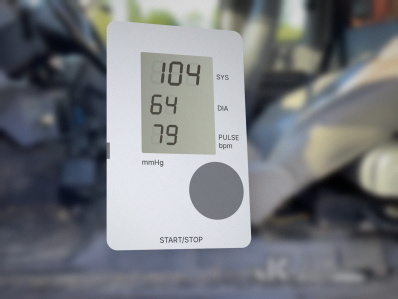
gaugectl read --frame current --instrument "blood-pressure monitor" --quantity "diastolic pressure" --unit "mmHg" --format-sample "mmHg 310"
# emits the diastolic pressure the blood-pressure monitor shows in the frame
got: mmHg 64
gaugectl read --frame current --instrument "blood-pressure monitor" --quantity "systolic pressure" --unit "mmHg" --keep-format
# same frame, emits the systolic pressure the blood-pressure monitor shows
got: mmHg 104
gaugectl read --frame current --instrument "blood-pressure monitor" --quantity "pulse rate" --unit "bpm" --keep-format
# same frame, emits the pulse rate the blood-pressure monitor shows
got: bpm 79
